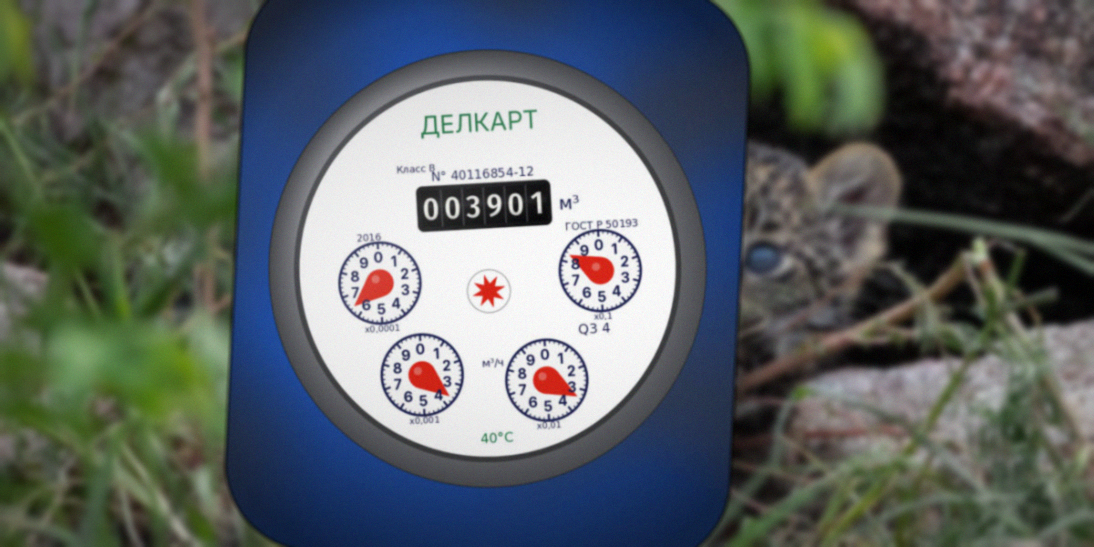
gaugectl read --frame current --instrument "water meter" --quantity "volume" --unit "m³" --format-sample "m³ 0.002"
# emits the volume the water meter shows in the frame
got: m³ 3901.8336
